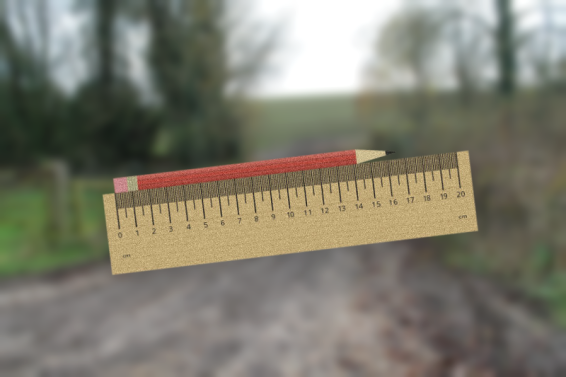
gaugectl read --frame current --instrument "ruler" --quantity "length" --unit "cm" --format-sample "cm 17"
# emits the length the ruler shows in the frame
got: cm 16.5
